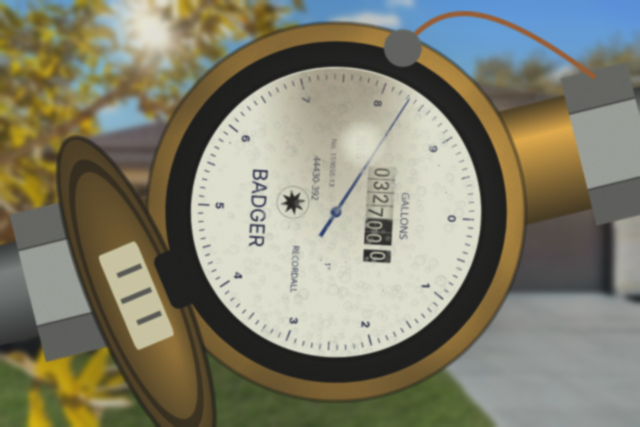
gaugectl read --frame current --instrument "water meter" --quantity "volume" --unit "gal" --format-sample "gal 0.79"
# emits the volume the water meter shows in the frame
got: gal 326998.3
